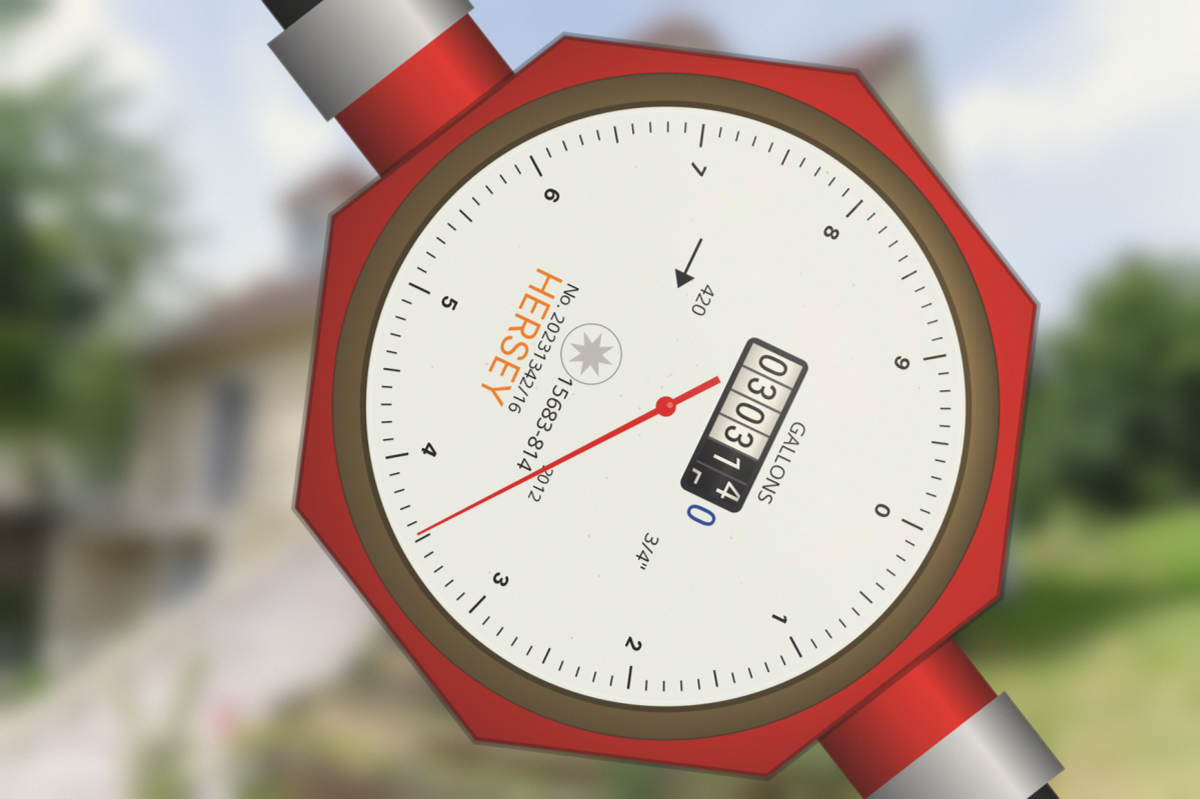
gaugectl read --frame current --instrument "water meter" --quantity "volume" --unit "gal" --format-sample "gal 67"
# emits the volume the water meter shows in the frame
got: gal 303143.5
